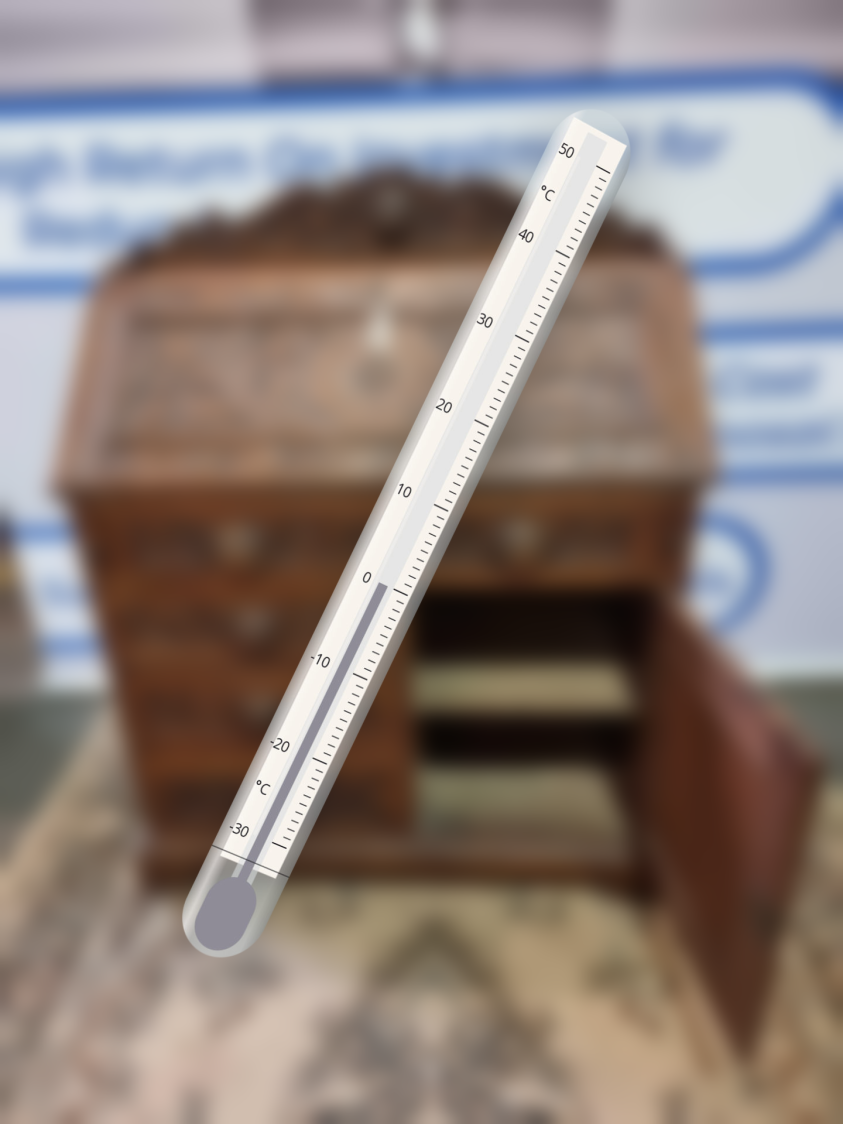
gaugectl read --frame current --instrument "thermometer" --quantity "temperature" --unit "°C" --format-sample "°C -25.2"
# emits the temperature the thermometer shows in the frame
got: °C 0
